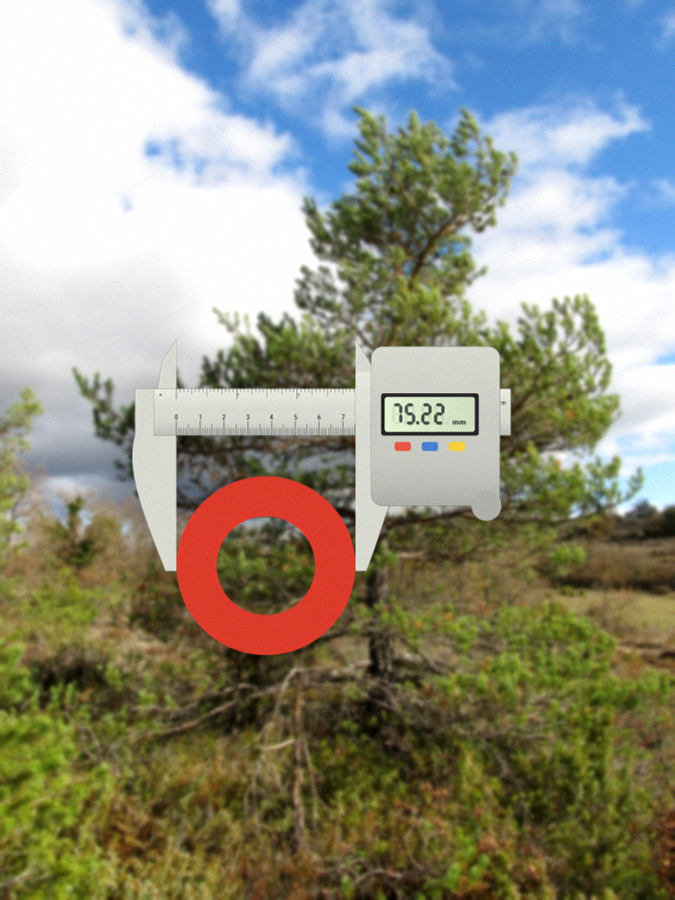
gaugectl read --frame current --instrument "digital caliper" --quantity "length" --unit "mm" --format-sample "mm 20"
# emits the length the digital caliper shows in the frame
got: mm 75.22
